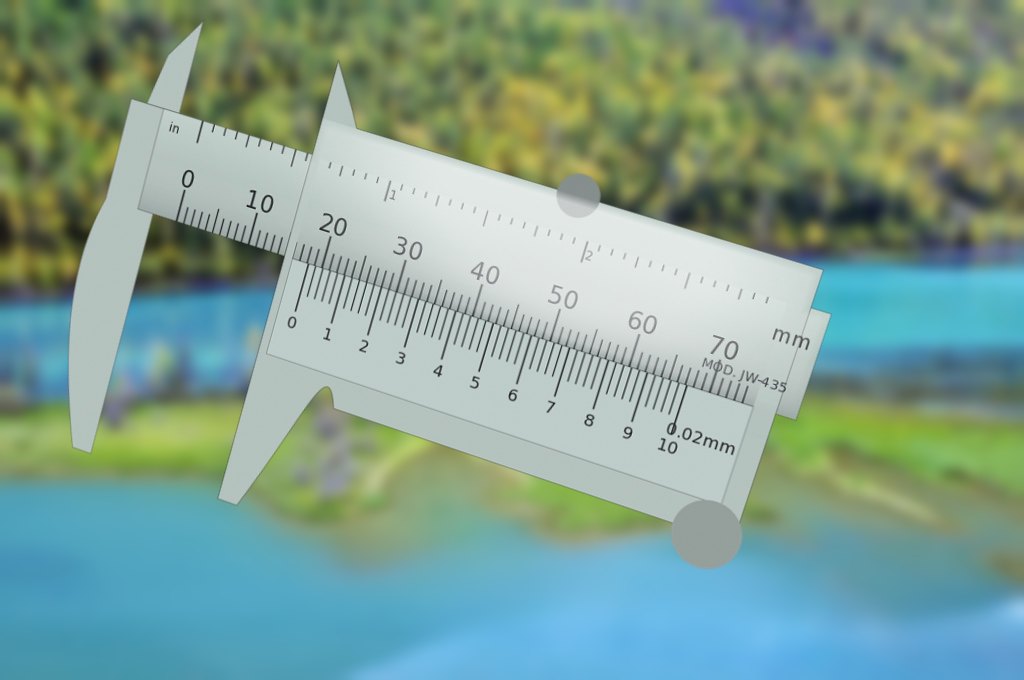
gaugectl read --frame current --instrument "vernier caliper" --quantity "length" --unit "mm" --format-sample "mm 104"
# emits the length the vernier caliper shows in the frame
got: mm 18.2
